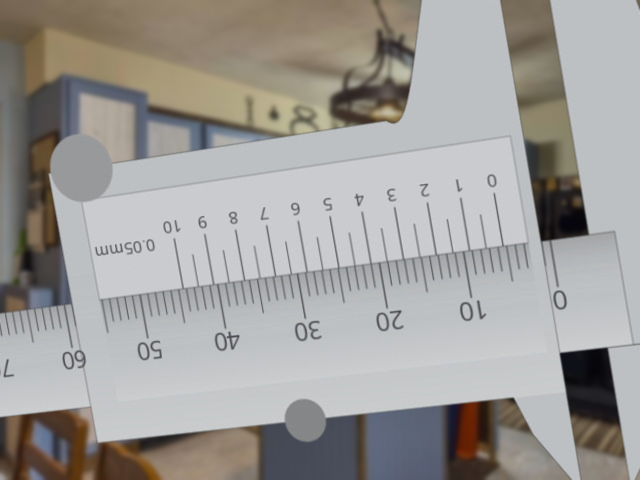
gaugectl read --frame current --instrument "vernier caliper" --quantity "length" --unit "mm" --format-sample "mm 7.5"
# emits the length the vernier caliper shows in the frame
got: mm 5.4
